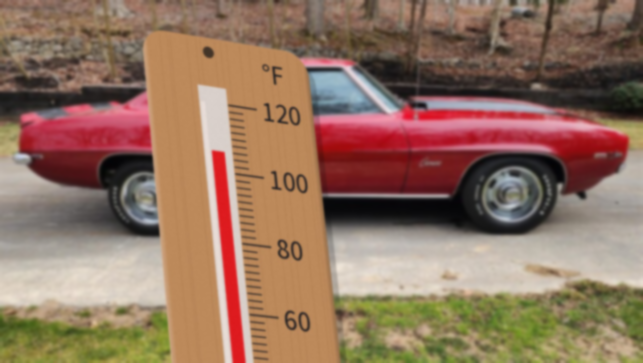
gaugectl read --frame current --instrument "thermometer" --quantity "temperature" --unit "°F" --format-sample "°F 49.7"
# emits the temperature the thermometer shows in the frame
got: °F 106
